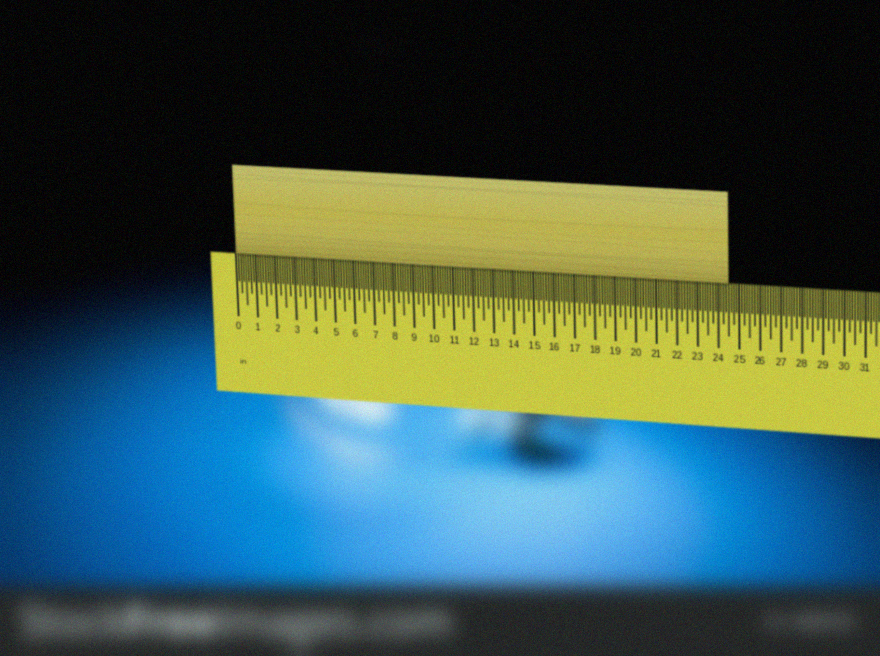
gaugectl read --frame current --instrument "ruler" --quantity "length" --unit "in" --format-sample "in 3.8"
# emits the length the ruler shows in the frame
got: in 24.5
